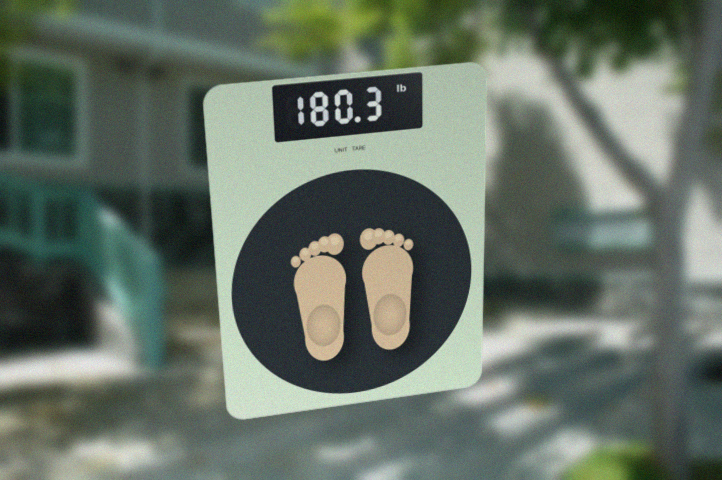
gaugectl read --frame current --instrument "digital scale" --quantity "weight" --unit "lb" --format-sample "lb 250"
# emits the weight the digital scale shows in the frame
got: lb 180.3
